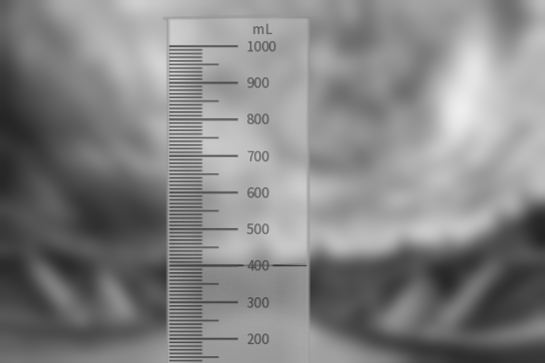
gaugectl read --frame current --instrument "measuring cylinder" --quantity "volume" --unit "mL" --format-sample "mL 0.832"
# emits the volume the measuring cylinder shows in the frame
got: mL 400
